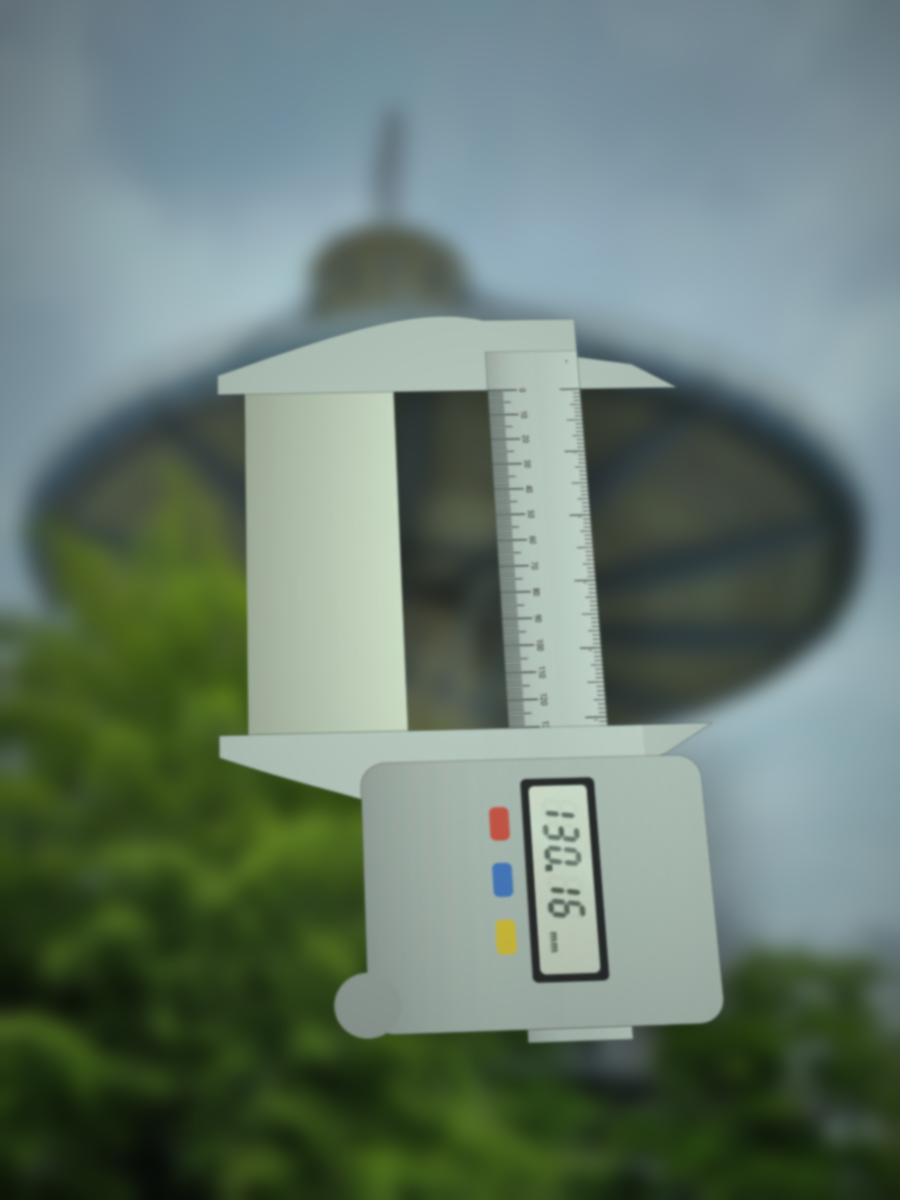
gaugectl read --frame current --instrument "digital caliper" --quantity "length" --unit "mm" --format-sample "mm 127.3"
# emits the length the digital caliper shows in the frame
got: mm 130.16
